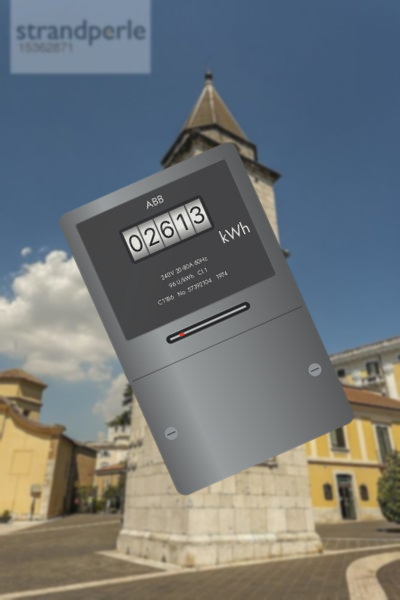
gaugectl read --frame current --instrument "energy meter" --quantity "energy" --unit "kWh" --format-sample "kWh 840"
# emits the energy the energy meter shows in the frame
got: kWh 2613
